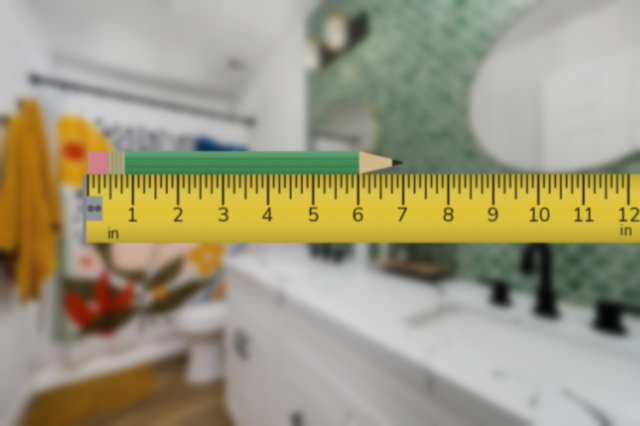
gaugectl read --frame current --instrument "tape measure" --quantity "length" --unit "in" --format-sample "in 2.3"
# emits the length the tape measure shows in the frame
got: in 7
